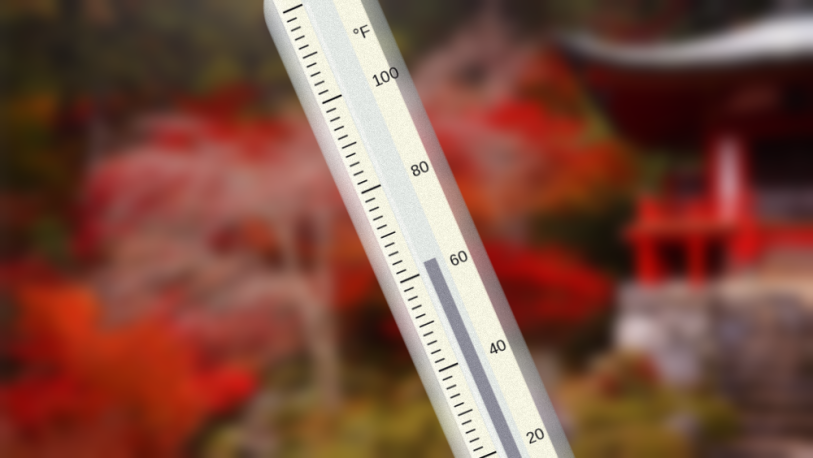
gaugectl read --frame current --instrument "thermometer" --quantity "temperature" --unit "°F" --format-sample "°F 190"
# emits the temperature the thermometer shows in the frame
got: °F 62
